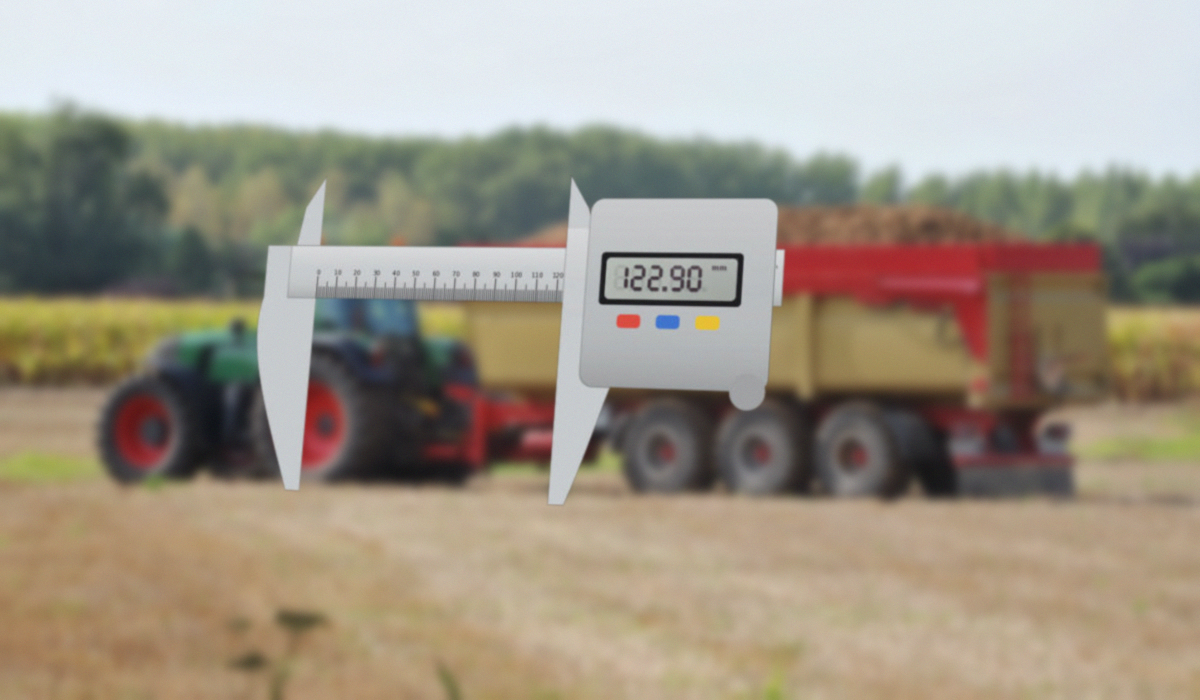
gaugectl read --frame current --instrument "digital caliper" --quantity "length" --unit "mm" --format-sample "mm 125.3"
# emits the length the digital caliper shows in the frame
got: mm 122.90
